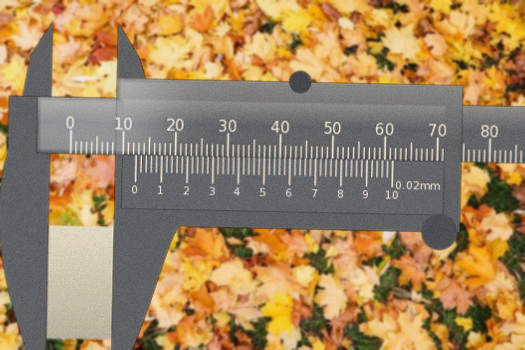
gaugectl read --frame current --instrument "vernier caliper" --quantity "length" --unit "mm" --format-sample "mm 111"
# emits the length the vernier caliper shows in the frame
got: mm 12.5
